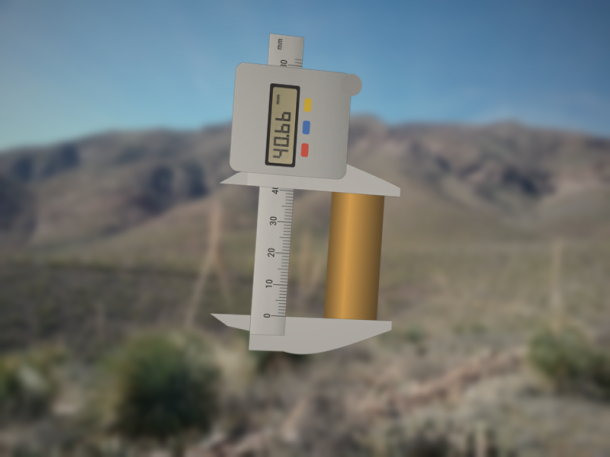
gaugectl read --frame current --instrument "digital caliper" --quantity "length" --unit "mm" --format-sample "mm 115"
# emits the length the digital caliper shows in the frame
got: mm 40.66
